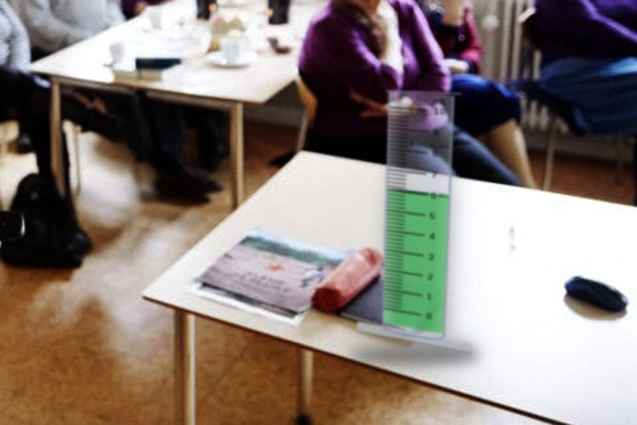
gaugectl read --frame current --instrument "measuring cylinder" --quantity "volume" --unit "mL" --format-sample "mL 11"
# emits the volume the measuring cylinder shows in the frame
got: mL 6
